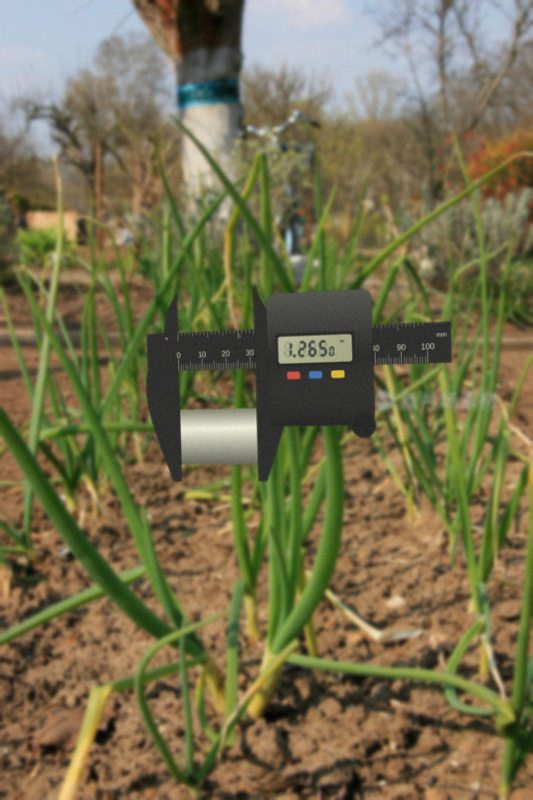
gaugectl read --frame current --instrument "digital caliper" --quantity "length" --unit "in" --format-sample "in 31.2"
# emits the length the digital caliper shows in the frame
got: in 1.2650
